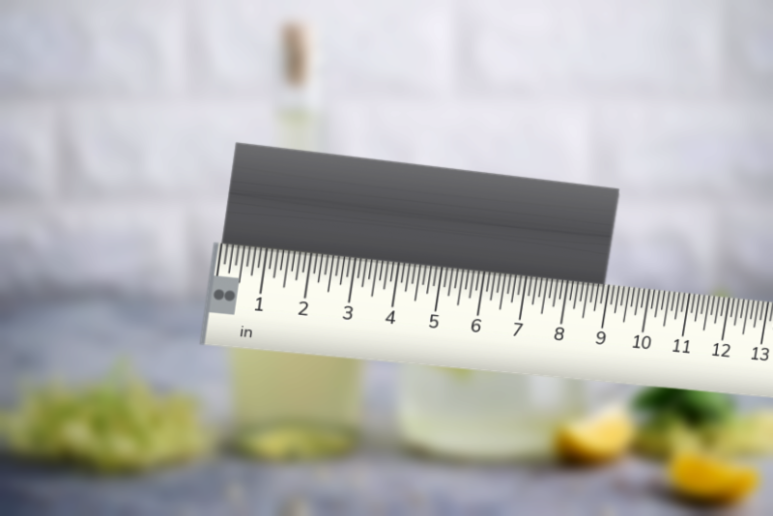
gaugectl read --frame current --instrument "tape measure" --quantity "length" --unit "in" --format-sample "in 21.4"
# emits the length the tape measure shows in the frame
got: in 8.875
